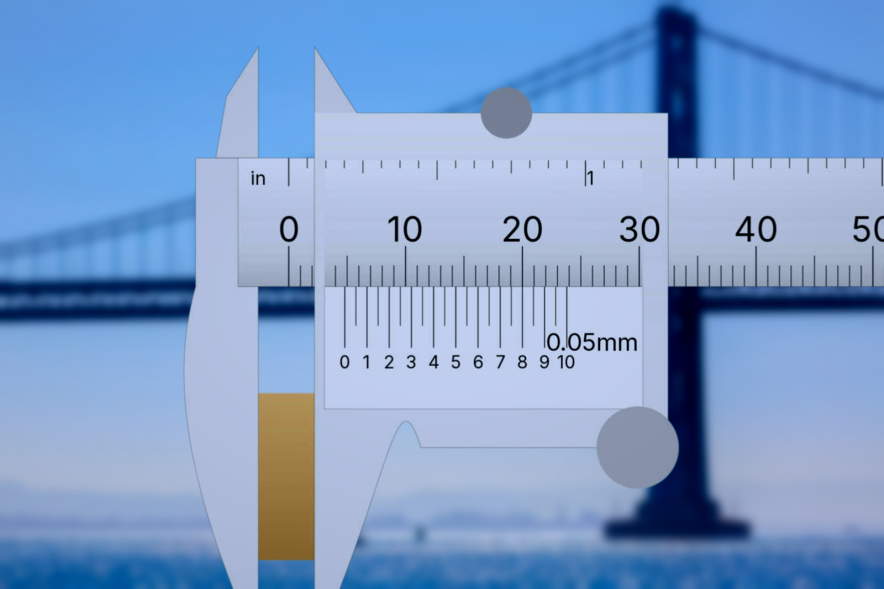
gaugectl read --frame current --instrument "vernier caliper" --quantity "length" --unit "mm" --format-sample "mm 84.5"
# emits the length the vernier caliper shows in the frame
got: mm 4.8
